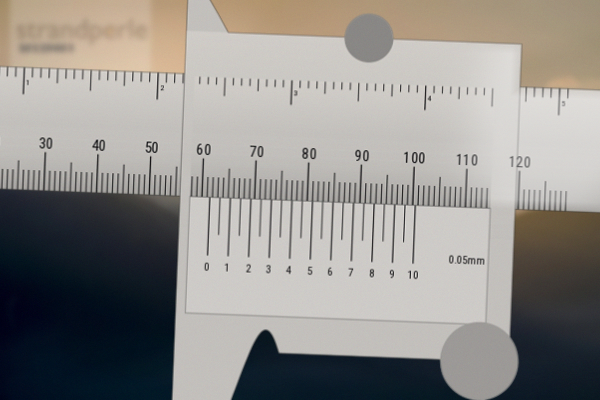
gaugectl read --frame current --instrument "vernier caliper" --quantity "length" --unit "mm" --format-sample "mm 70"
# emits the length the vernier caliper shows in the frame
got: mm 61.5
